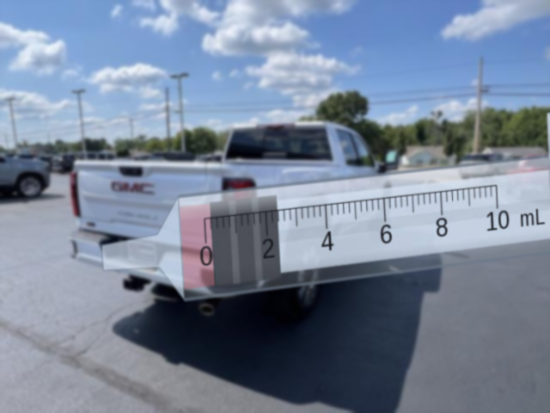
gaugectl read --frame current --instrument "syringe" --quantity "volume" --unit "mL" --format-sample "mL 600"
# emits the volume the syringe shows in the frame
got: mL 0.2
